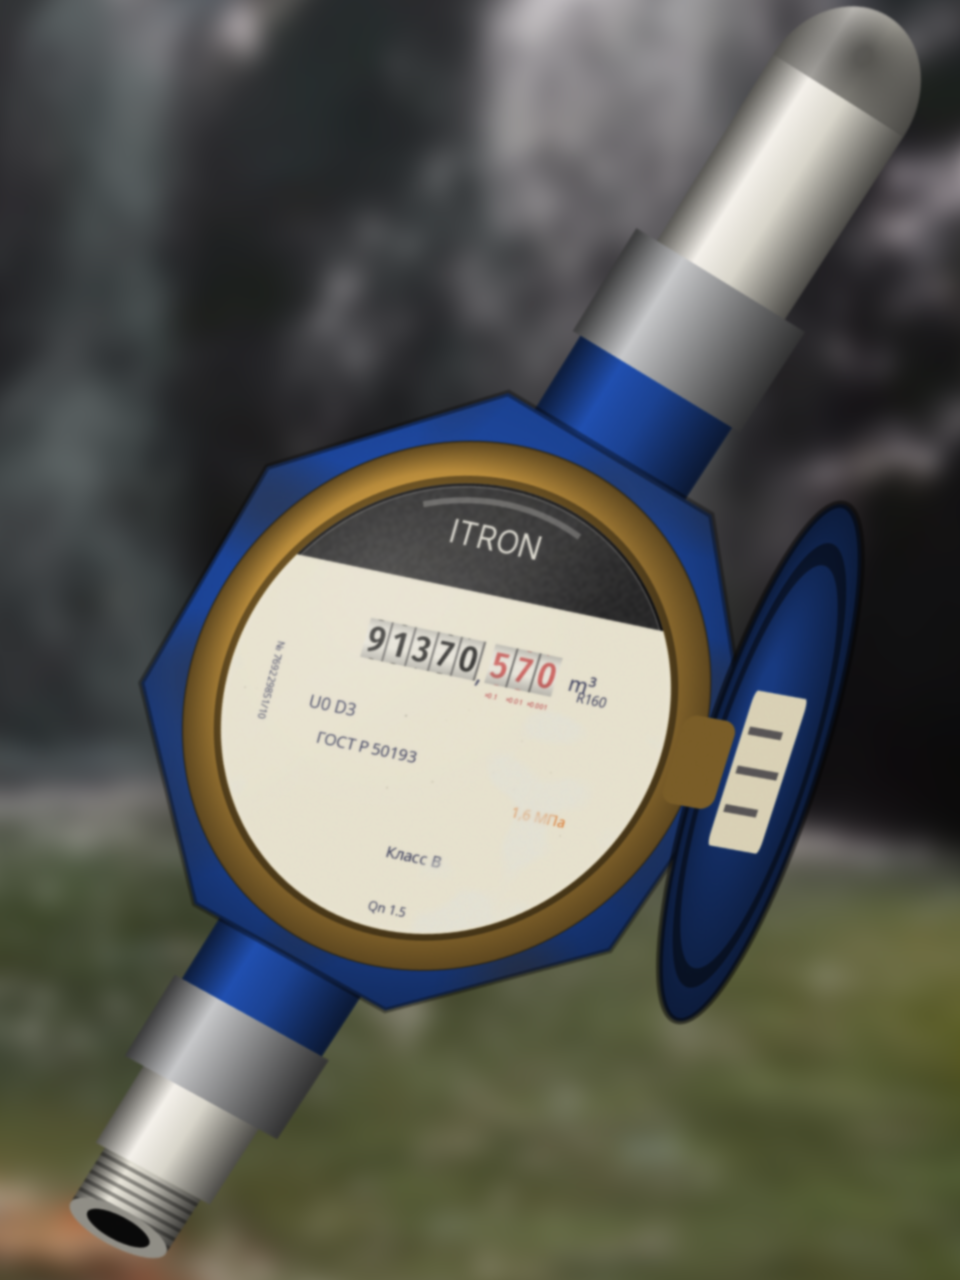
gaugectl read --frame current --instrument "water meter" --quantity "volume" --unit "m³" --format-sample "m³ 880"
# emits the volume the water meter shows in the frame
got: m³ 91370.570
